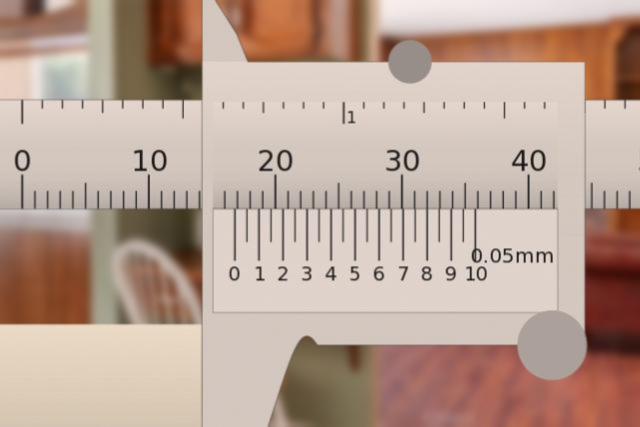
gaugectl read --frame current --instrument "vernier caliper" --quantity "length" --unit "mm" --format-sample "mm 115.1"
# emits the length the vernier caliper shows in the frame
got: mm 16.8
